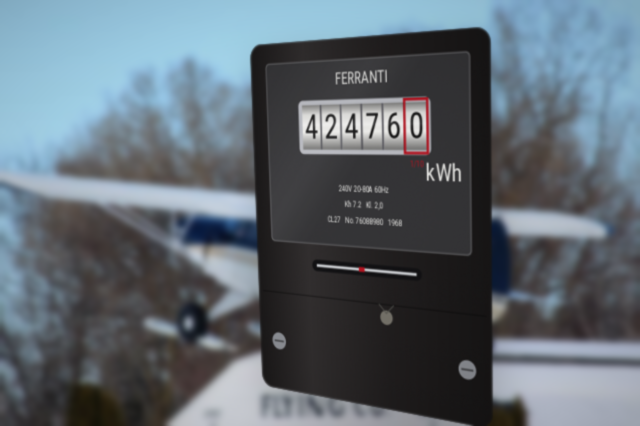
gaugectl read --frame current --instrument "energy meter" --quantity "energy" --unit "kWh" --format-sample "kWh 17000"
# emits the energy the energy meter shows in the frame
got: kWh 42476.0
